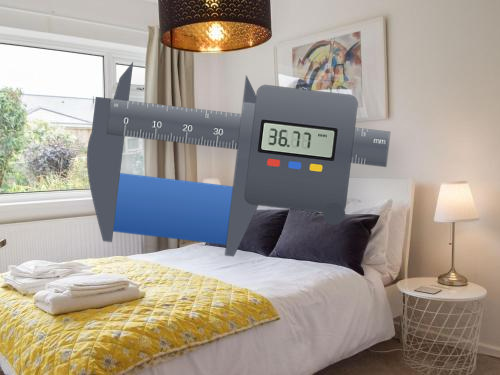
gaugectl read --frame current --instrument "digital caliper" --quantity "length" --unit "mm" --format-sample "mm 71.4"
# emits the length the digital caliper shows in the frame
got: mm 36.77
